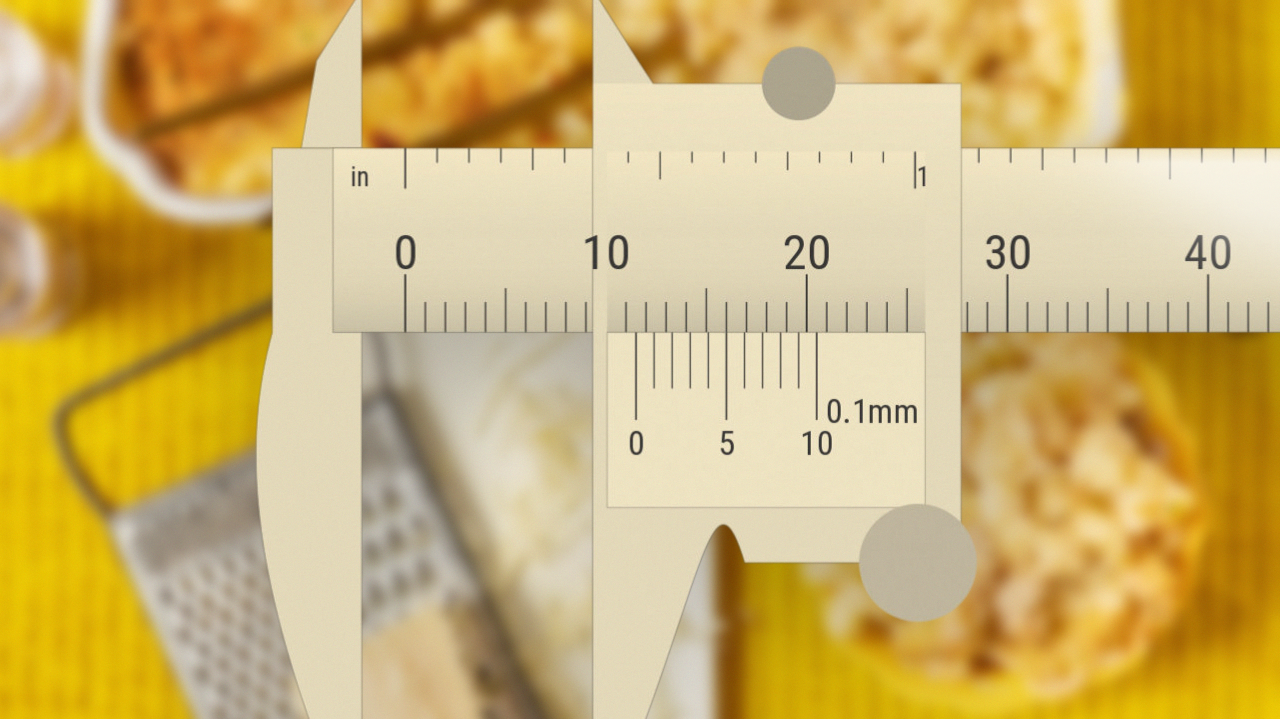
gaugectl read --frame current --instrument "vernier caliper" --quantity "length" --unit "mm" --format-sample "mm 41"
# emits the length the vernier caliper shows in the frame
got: mm 11.5
